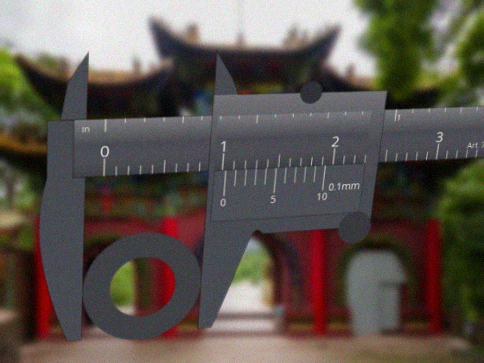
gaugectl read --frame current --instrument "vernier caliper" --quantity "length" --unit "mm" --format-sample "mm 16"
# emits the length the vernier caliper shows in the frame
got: mm 10.3
